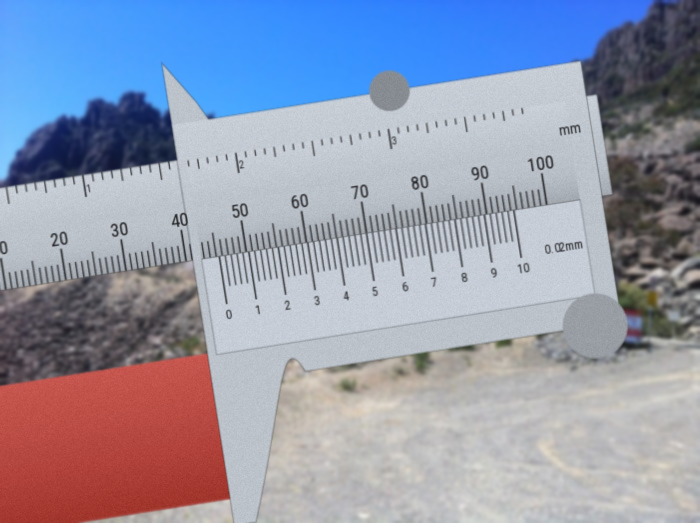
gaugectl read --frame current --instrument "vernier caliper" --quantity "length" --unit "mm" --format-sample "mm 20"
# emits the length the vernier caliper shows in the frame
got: mm 45.5
